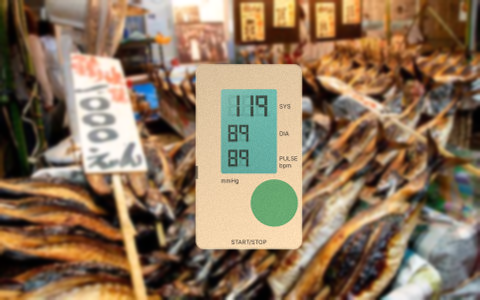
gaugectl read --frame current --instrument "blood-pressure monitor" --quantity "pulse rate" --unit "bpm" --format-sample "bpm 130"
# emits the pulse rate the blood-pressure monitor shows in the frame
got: bpm 89
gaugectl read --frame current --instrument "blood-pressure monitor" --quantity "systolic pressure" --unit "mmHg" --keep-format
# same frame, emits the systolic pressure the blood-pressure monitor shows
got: mmHg 119
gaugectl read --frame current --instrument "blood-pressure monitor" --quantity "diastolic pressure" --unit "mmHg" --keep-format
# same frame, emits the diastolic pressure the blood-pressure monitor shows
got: mmHg 89
